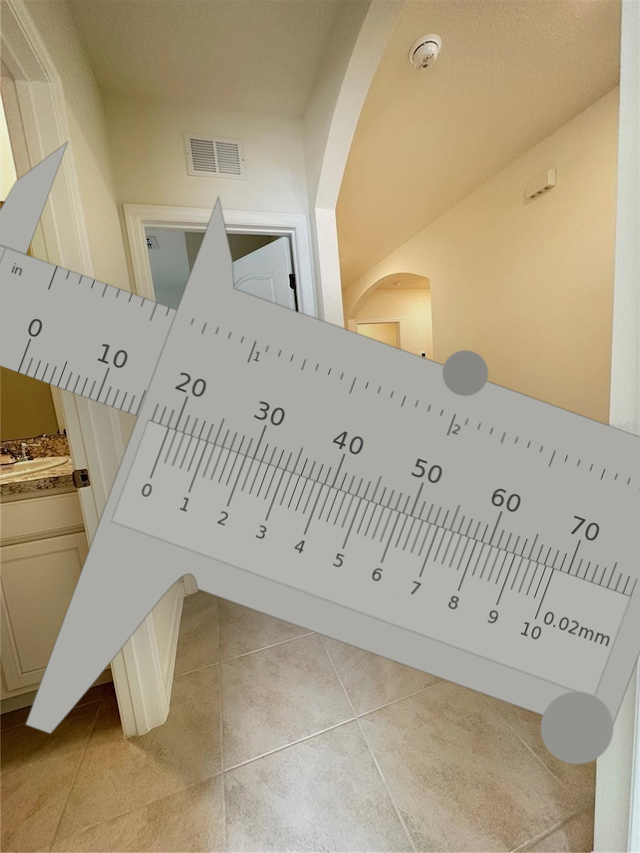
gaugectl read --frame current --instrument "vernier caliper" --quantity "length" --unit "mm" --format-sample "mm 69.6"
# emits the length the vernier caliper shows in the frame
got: mm 19.2
